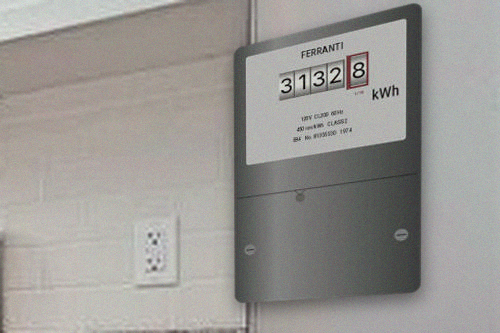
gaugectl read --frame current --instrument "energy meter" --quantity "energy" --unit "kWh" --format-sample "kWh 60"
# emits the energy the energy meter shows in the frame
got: kWh 3132.8
